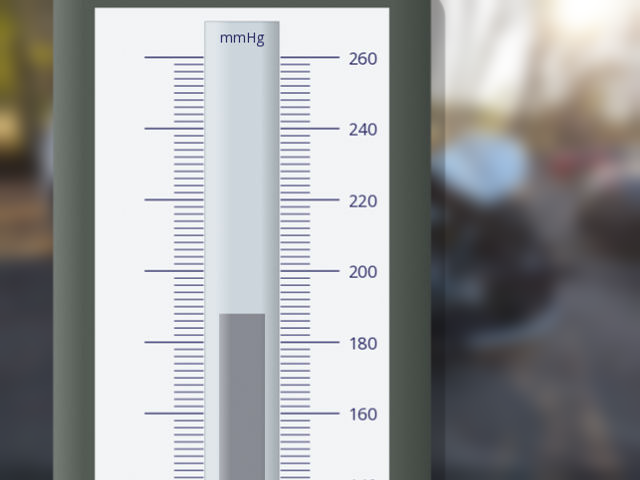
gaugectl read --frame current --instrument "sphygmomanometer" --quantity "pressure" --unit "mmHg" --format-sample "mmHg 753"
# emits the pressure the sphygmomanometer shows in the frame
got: mmHg 188
